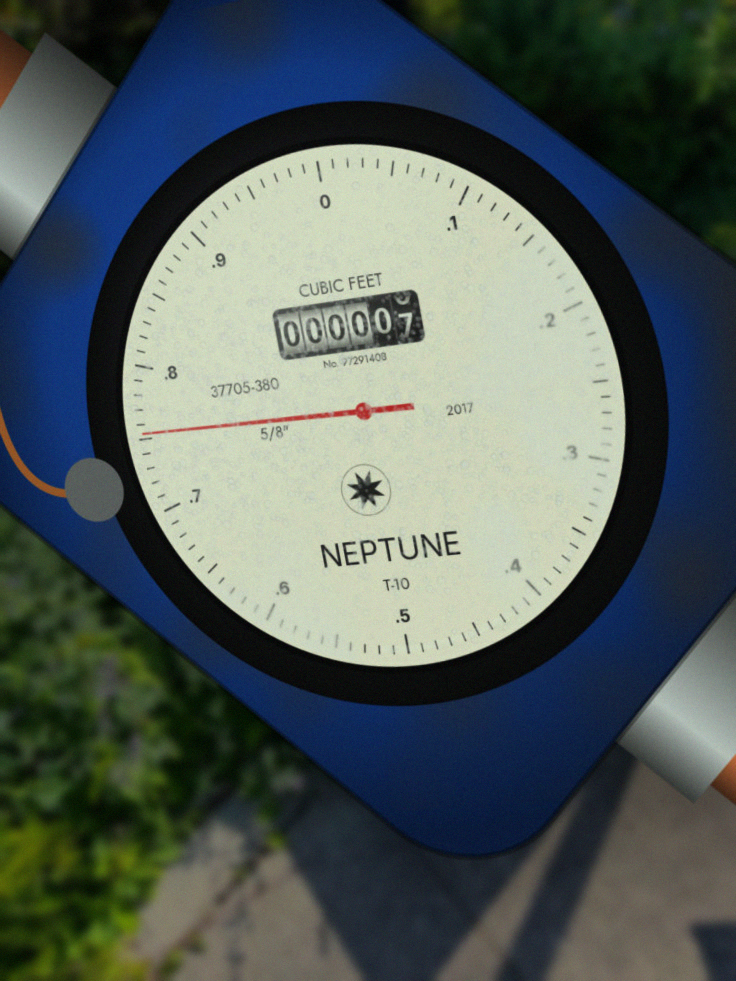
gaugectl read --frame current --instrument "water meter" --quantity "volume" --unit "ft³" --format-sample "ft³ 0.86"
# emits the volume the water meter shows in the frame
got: ft³ 6.75
